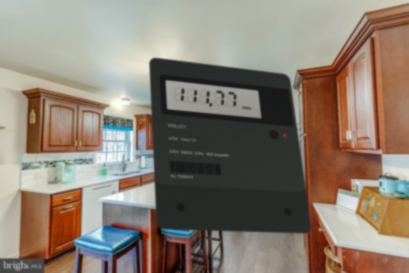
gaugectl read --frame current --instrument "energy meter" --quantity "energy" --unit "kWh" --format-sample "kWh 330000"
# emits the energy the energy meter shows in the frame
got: kWh 111.77
